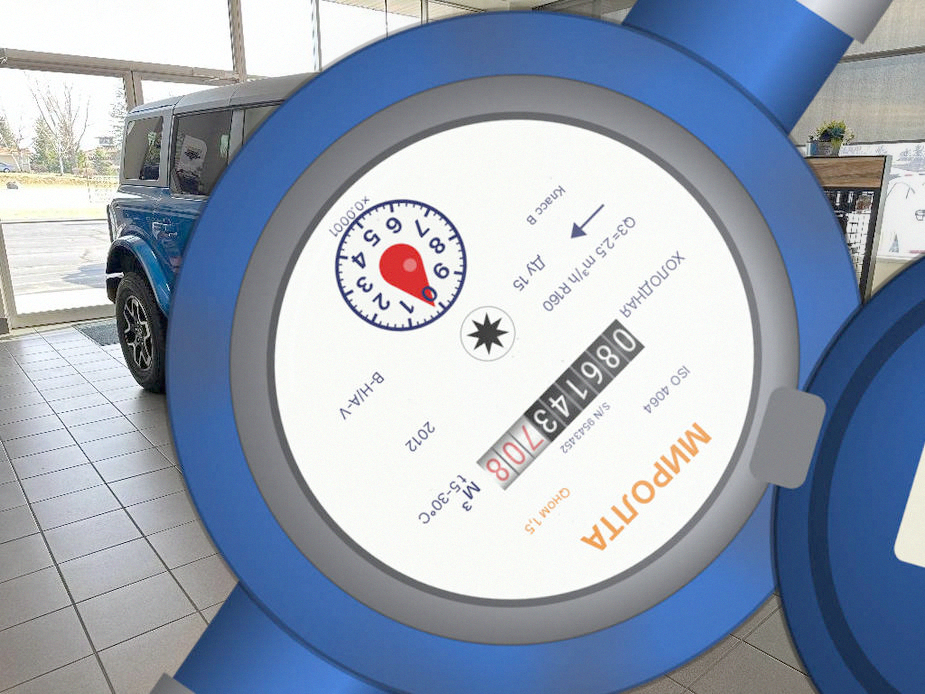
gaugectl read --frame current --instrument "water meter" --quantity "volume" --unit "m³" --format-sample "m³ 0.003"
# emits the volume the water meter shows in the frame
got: m³ 86143.7080
